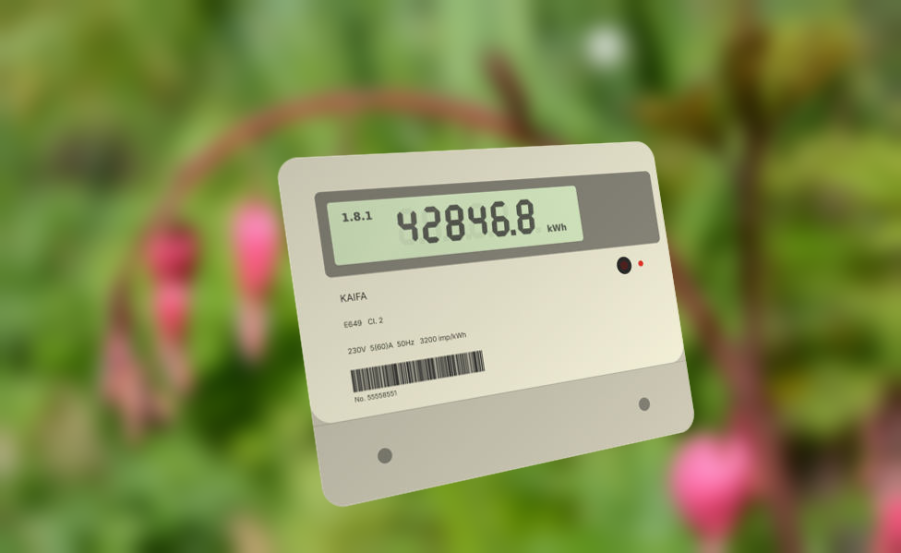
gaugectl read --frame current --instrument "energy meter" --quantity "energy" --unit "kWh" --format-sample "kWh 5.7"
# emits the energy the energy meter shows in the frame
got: kWh 42846.8
